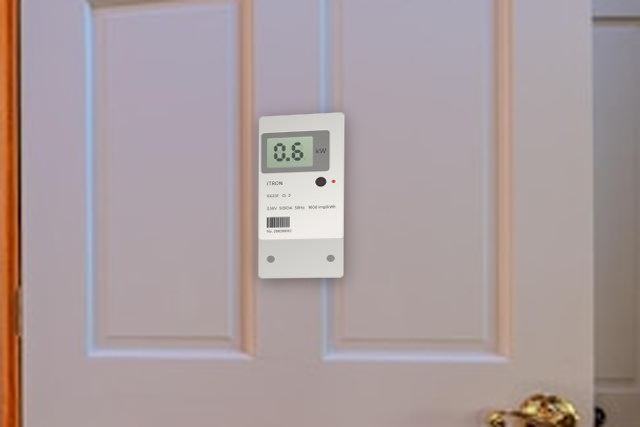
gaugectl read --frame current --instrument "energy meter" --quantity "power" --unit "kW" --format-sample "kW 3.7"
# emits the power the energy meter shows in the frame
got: kW 0.6
